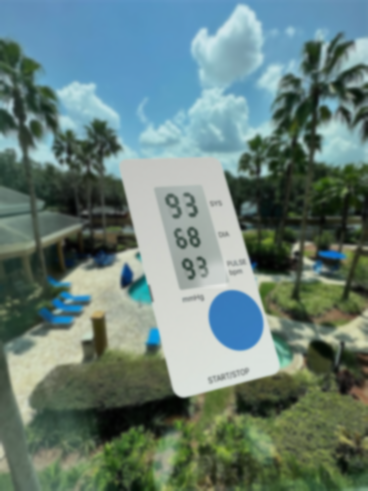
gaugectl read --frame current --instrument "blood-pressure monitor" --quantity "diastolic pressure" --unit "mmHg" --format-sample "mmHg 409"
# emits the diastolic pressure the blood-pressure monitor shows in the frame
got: mmHg 68
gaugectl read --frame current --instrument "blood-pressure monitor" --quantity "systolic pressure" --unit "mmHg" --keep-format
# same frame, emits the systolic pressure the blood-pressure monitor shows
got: mmHg 93
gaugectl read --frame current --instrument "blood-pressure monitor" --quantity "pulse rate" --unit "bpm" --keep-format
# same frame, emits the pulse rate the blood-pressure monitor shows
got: bpm 93
